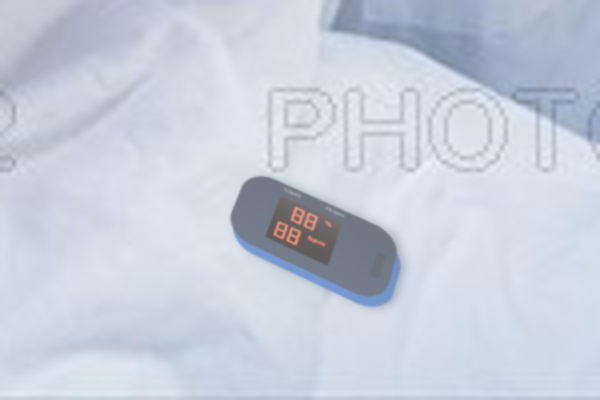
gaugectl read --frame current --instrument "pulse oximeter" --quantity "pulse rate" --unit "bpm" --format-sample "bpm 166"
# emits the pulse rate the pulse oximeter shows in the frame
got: bpm 88
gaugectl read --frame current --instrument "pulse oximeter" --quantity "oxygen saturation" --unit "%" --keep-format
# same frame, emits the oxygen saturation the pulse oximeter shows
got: % 88
